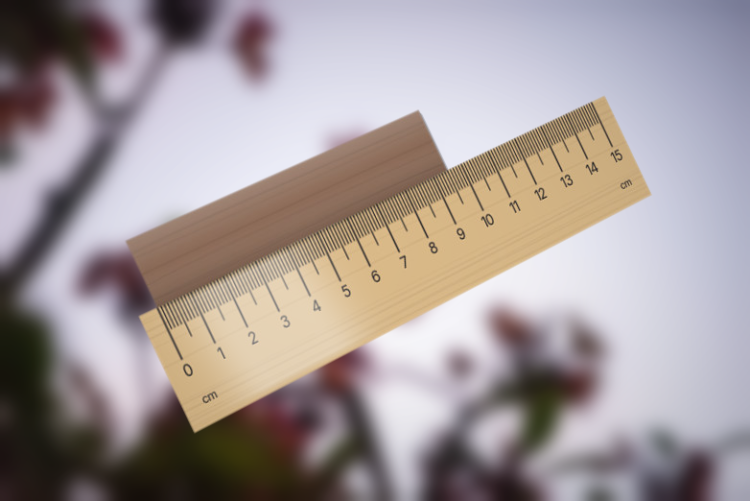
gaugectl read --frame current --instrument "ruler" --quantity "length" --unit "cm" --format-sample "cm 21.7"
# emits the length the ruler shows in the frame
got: cm 9.5
